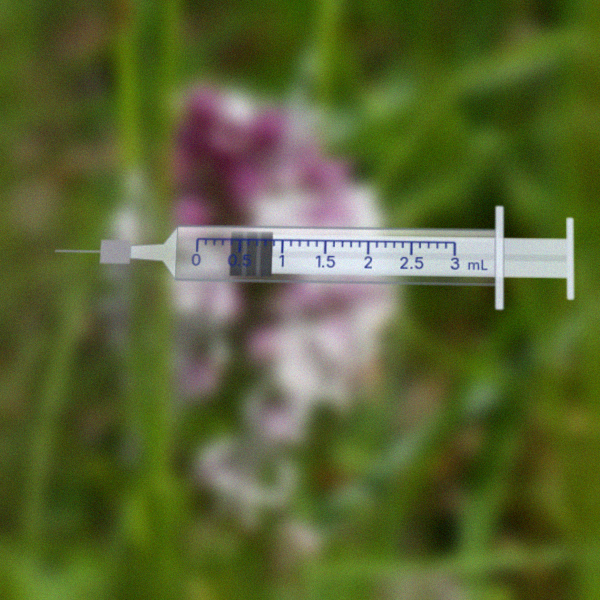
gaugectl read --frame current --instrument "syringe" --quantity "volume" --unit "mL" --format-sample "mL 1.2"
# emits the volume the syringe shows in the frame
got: mL 0.4
